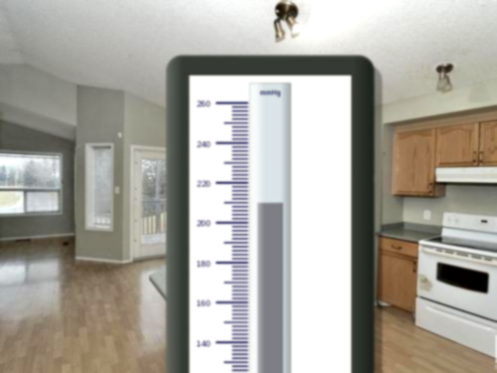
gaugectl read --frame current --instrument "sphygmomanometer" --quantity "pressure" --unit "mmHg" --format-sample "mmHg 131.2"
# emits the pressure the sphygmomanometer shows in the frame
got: mmHg 210
